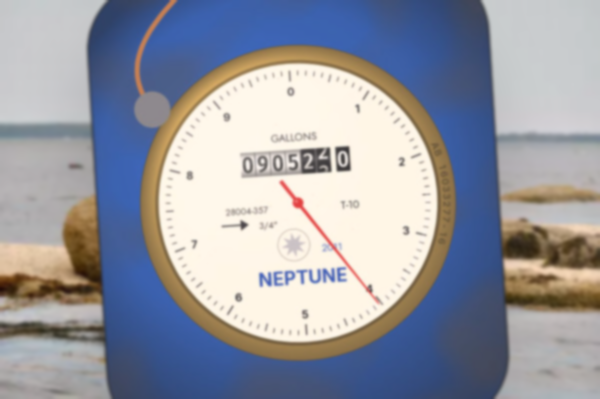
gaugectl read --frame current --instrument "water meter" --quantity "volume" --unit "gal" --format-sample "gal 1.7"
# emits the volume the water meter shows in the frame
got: gal 905224.0
